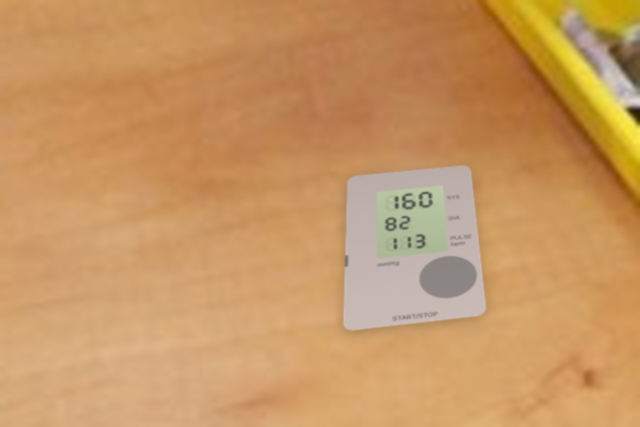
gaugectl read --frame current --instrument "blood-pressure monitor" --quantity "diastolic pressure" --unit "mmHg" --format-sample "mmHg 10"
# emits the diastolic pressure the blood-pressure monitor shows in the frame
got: mmHg 82
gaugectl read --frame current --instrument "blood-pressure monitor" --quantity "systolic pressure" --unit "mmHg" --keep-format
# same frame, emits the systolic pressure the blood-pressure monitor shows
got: mmHg 160
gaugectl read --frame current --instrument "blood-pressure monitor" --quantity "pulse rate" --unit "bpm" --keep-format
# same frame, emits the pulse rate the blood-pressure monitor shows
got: bpm 113
